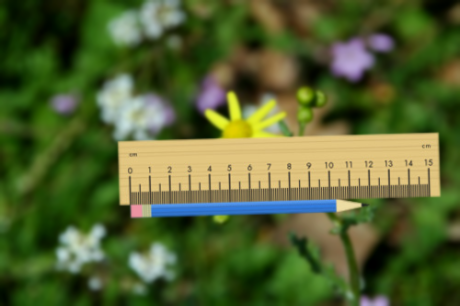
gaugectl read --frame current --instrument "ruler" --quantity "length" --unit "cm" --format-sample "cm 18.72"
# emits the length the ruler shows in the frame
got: cm 12
